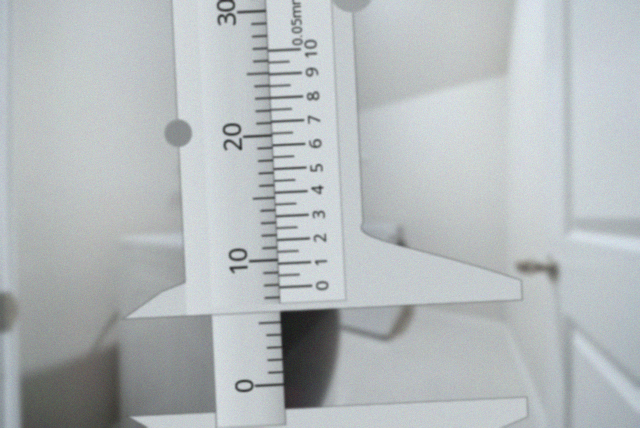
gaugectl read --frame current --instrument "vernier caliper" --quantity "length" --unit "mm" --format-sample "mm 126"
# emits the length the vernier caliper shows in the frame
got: mm 7.8
